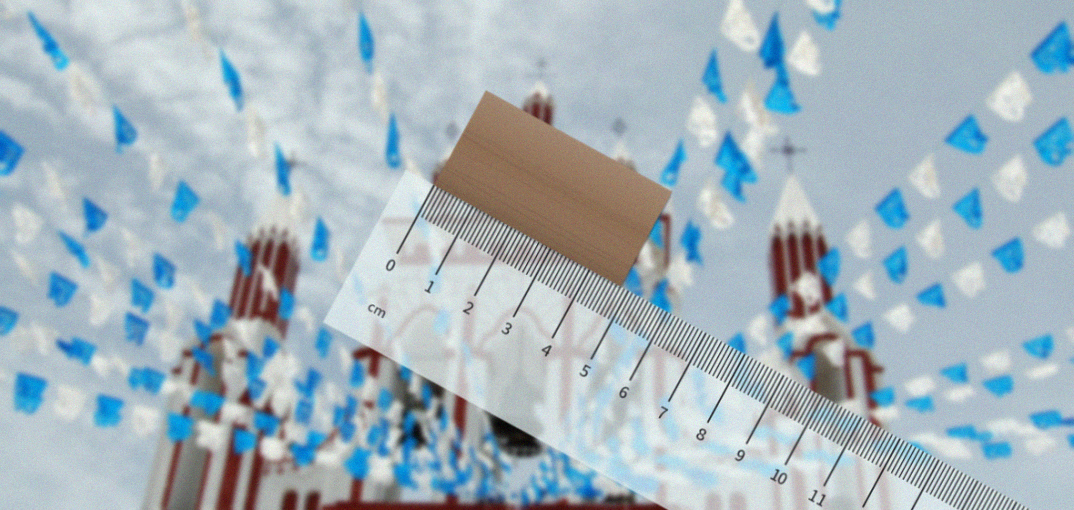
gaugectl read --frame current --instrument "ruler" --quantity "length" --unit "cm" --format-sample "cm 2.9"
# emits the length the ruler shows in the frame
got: cm 4.8
